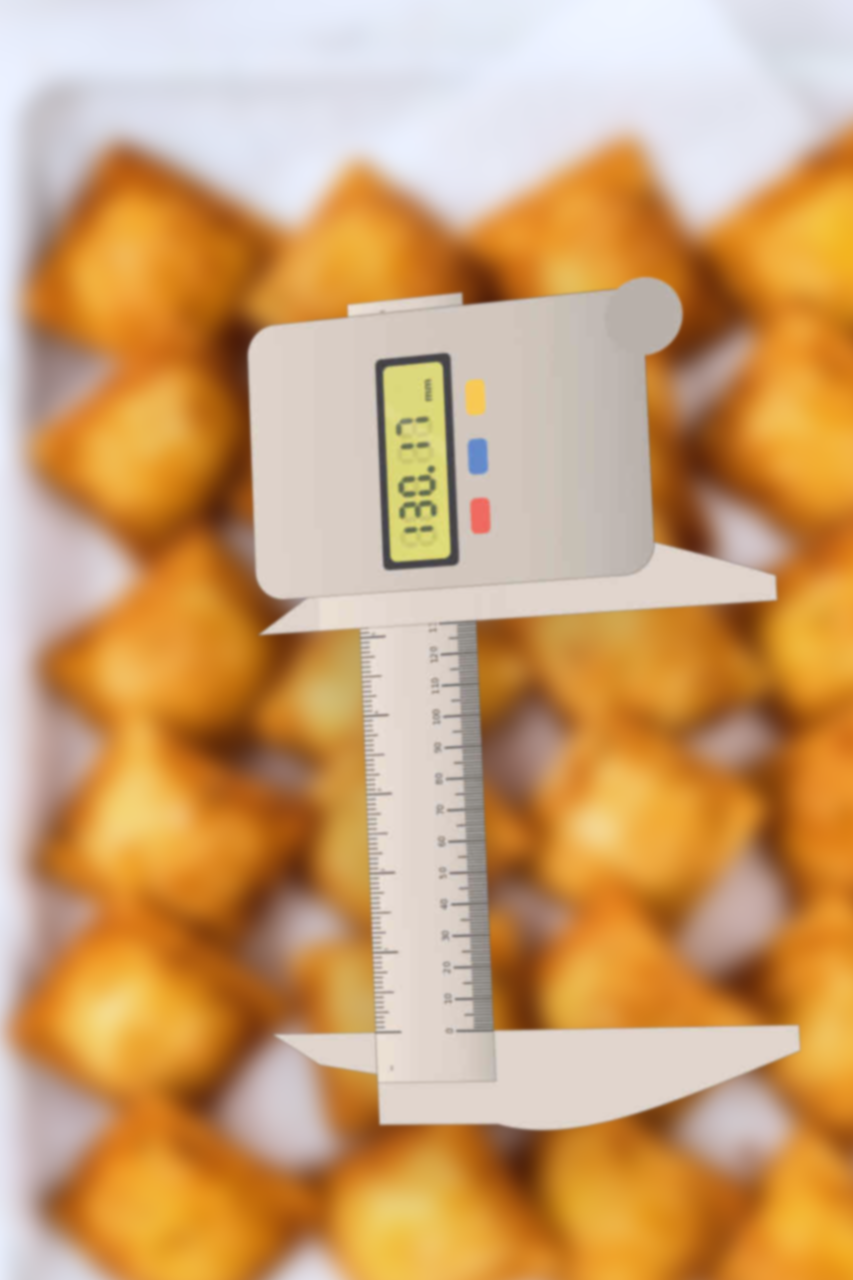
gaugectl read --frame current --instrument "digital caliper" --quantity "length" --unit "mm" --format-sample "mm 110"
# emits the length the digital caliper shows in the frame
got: mm 130.17
